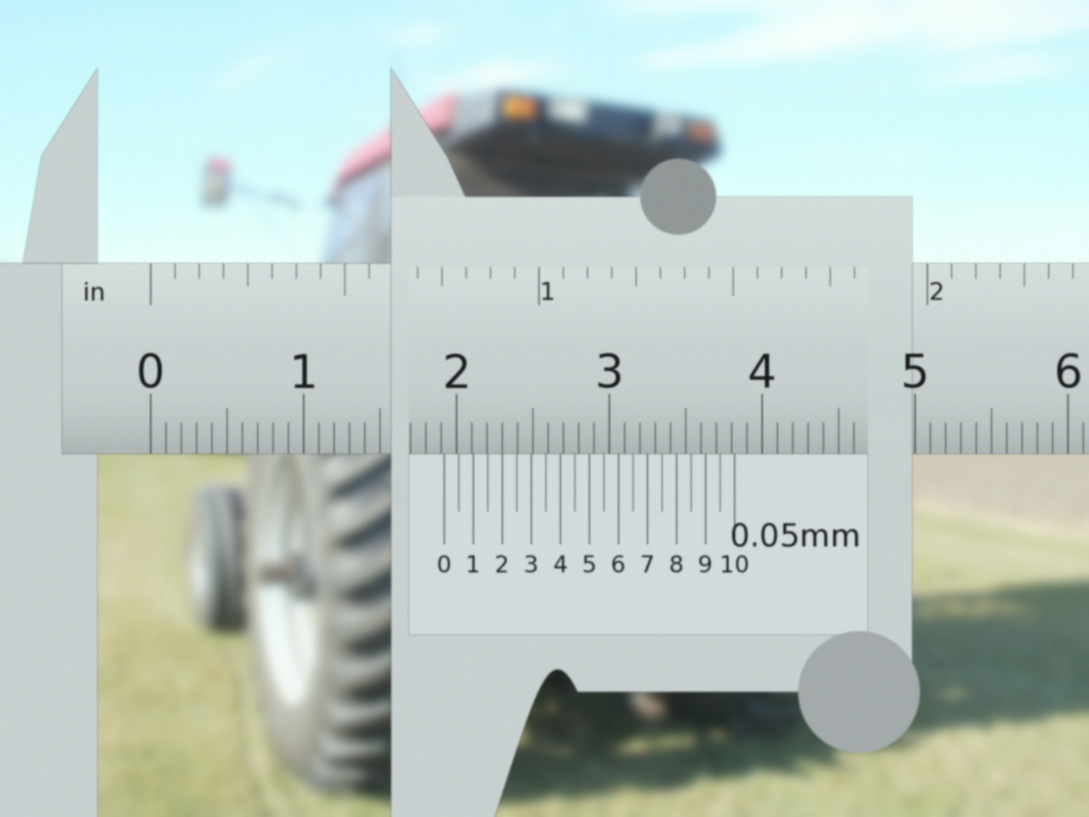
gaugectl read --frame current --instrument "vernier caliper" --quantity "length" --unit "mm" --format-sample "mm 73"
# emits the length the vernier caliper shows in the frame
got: mm 19.2
